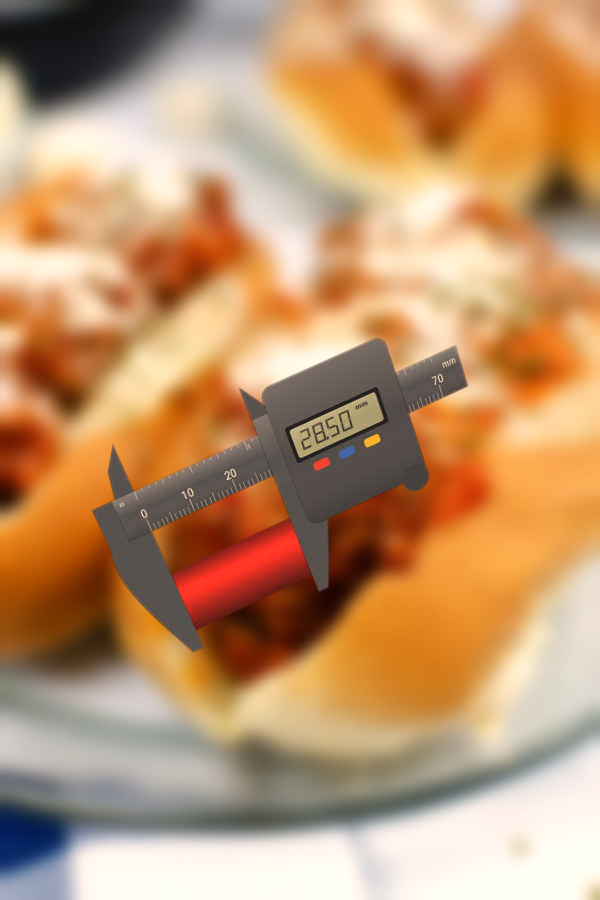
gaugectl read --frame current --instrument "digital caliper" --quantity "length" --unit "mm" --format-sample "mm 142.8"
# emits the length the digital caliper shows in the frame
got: mm 28.50
